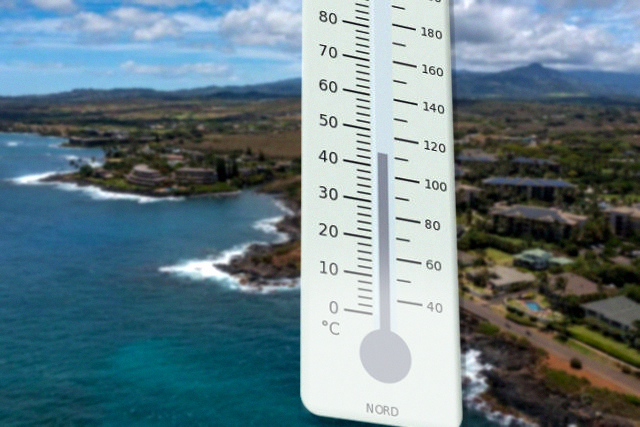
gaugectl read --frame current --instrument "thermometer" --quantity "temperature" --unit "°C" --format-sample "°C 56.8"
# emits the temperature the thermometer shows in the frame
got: °C 44
